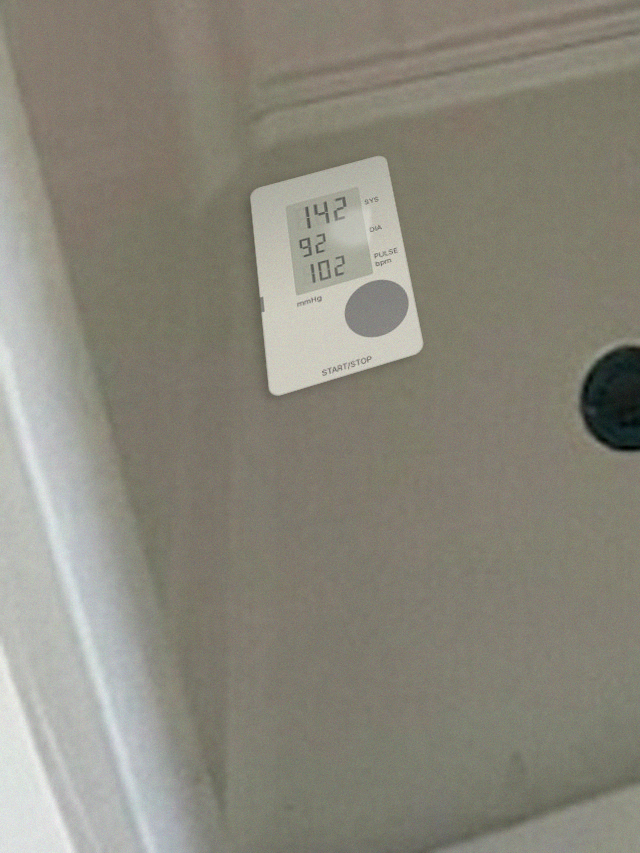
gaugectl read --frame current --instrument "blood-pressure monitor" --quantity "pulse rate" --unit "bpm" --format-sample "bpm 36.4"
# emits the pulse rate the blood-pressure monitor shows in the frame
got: bpm 102
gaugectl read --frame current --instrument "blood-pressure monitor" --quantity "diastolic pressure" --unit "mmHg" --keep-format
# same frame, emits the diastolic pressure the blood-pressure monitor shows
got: mmHg 92
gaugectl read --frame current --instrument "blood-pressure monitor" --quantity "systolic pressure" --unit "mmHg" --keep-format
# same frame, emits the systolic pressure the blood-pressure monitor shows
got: mmHg 142
